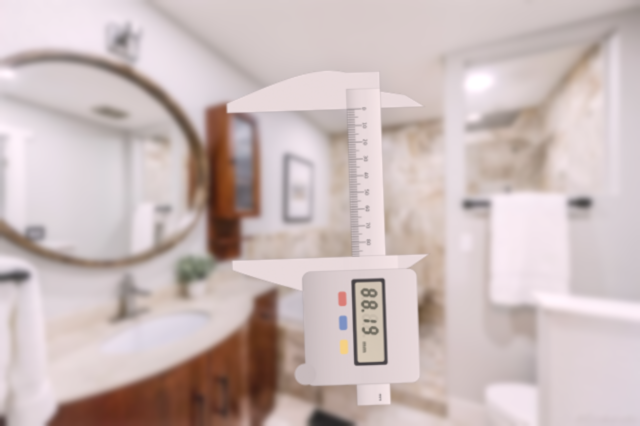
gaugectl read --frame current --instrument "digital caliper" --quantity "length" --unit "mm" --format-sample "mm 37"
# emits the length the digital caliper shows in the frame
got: mm 88.19
